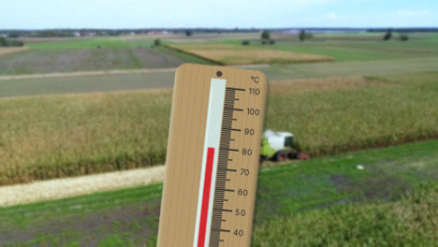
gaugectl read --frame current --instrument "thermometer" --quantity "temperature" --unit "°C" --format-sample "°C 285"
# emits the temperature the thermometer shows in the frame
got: °C 80
